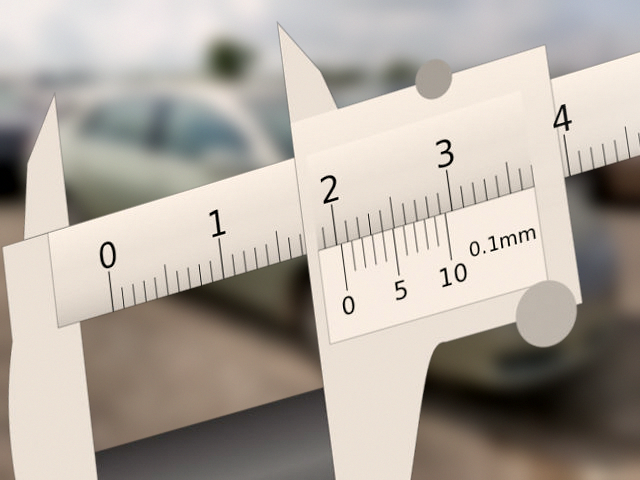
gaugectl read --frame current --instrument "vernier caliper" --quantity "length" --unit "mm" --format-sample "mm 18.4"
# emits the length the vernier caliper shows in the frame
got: mm 20.4
